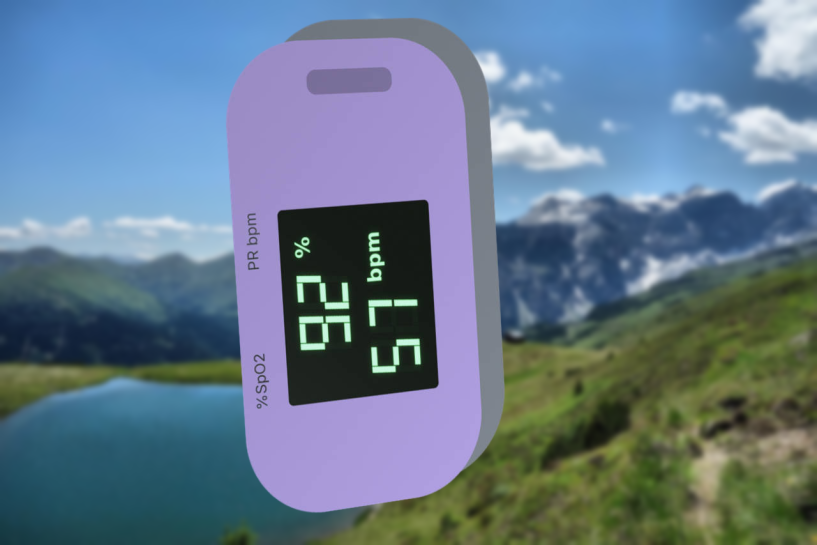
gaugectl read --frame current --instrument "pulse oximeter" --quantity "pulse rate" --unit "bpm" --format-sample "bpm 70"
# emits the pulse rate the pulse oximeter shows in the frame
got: bpm 57
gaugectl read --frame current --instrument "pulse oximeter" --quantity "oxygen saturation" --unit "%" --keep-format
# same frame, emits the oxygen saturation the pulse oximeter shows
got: % 92
